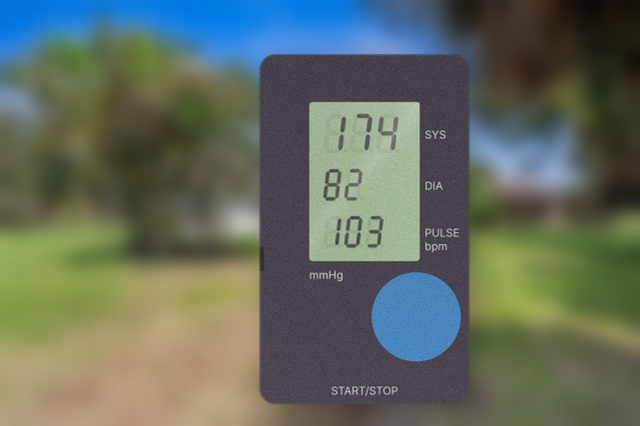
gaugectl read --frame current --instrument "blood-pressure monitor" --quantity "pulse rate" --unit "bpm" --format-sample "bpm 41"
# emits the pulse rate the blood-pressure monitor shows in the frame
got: bpm 103
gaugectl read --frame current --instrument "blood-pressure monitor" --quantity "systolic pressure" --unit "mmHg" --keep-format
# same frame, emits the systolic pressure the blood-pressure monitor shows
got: mmHg 174
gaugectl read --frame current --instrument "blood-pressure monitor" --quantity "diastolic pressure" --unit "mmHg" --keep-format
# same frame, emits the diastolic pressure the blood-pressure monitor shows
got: mmHg 82
